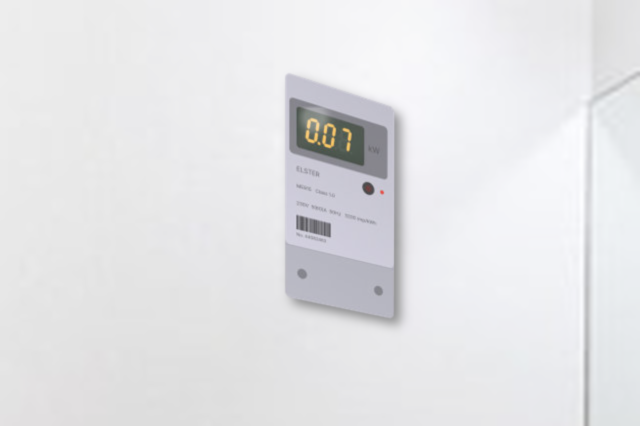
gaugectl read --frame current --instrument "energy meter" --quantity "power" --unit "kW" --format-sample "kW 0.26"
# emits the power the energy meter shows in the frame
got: kW 0.07
